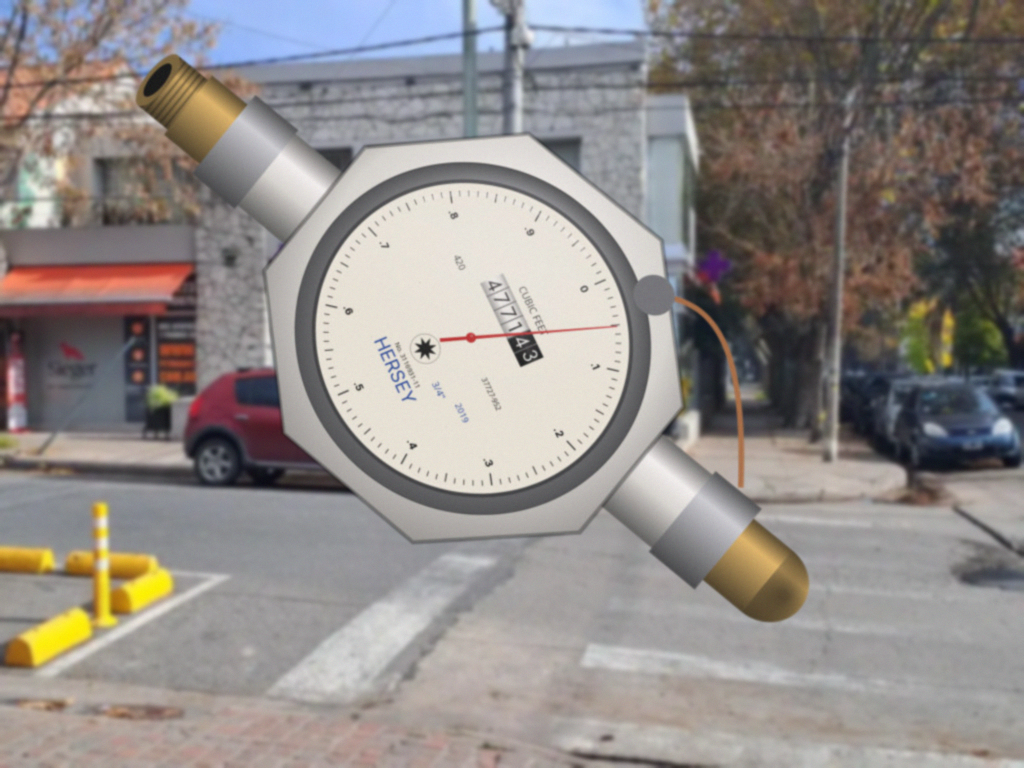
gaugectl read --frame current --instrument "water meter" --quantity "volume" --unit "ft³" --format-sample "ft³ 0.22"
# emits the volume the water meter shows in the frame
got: ft³ 477143.05
